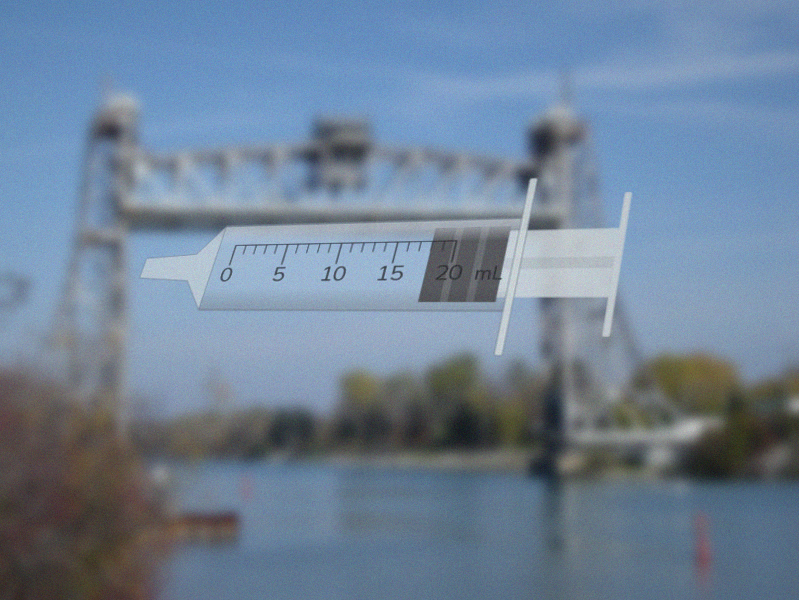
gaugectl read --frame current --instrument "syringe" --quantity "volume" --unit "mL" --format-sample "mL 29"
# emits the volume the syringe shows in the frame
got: mL 18
